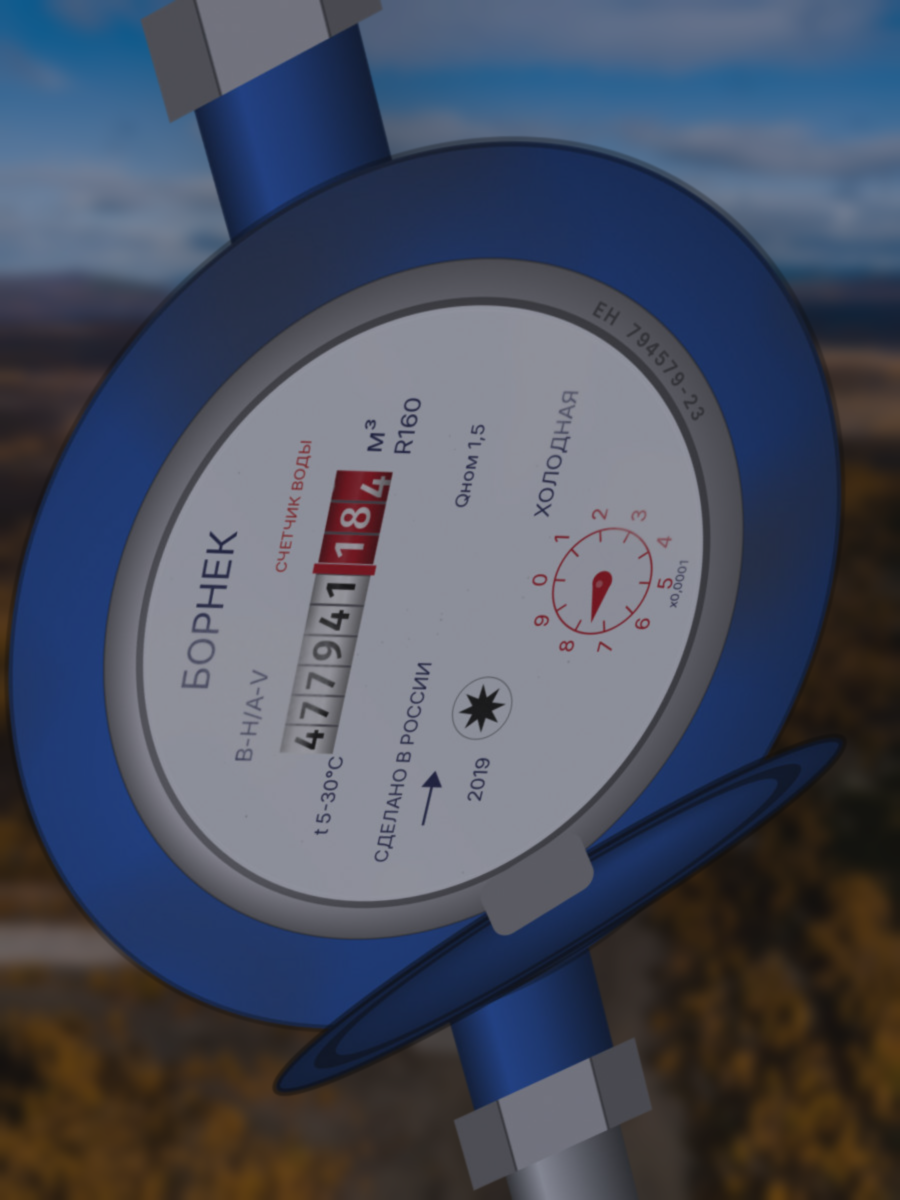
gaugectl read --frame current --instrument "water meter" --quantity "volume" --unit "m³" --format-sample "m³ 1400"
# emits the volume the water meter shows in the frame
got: m³ 477941.1837
